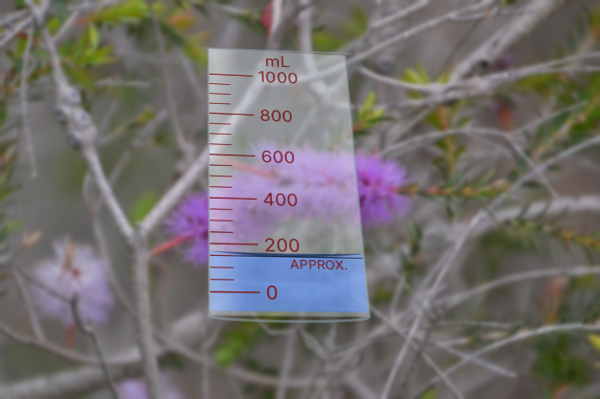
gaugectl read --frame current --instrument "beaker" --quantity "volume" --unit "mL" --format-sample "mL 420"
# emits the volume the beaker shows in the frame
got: mL 150
